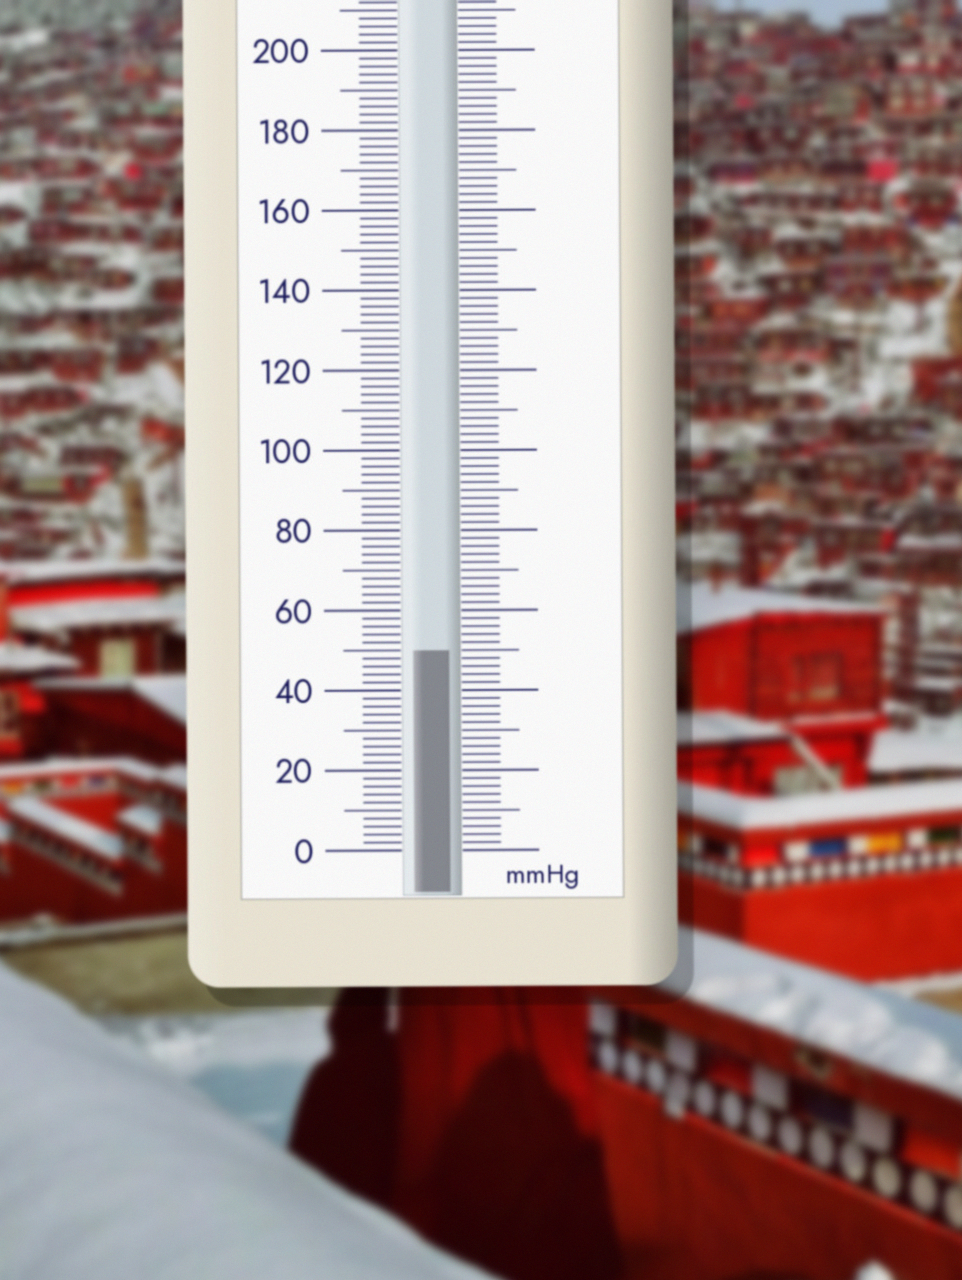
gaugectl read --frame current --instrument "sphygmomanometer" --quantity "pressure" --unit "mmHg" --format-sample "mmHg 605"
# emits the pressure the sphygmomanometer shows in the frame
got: mmHg 50
